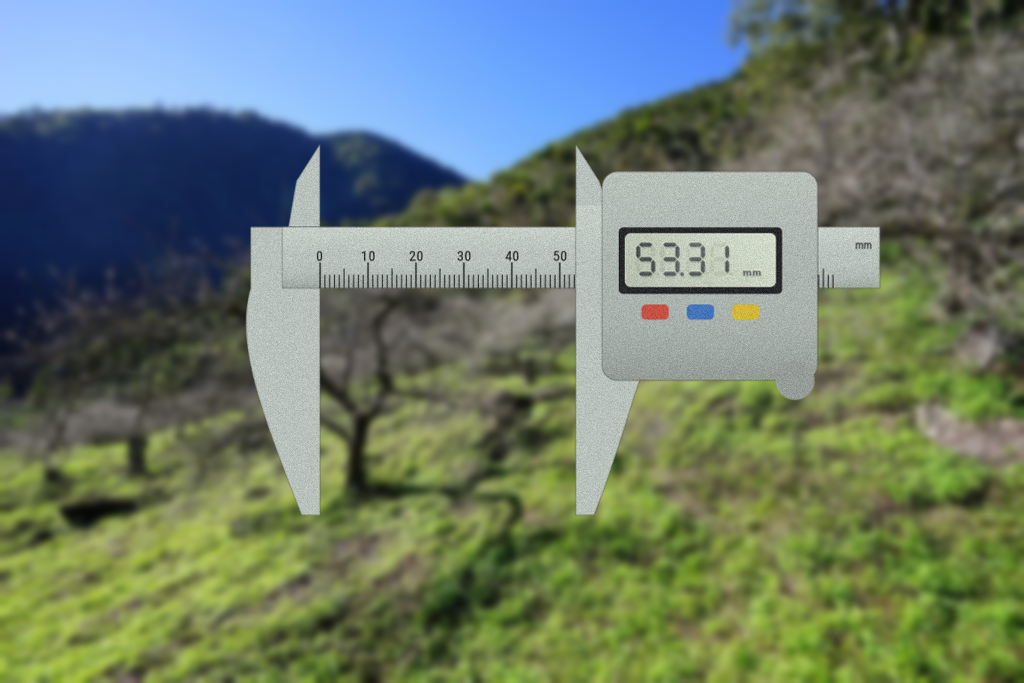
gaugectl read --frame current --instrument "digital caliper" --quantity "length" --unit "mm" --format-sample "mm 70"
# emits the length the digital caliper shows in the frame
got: mm 53.31
